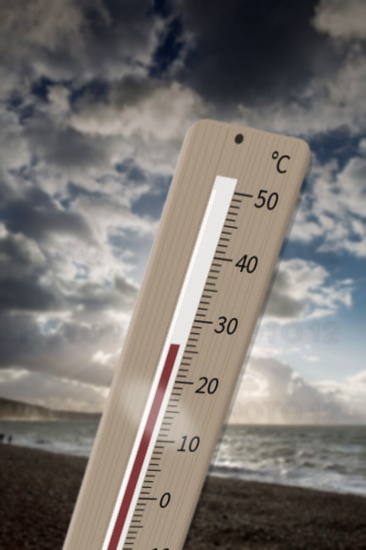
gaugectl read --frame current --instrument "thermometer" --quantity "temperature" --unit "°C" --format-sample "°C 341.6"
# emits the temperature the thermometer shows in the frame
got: °C 26
